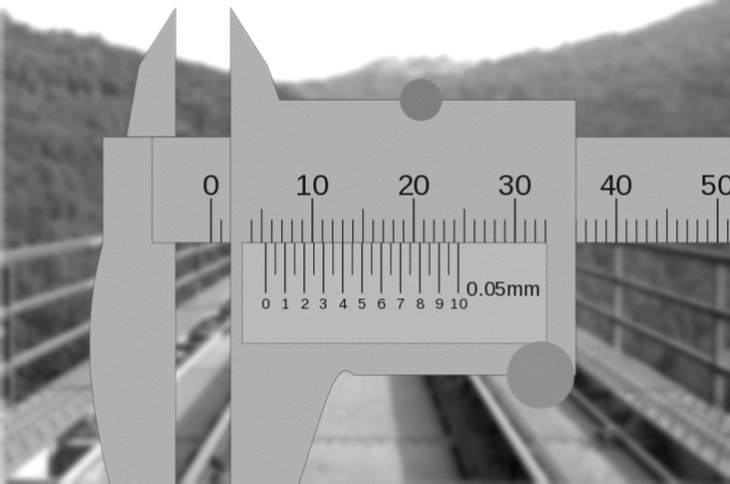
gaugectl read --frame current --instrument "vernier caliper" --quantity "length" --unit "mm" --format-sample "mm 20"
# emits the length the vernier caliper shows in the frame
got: mm 5.4
